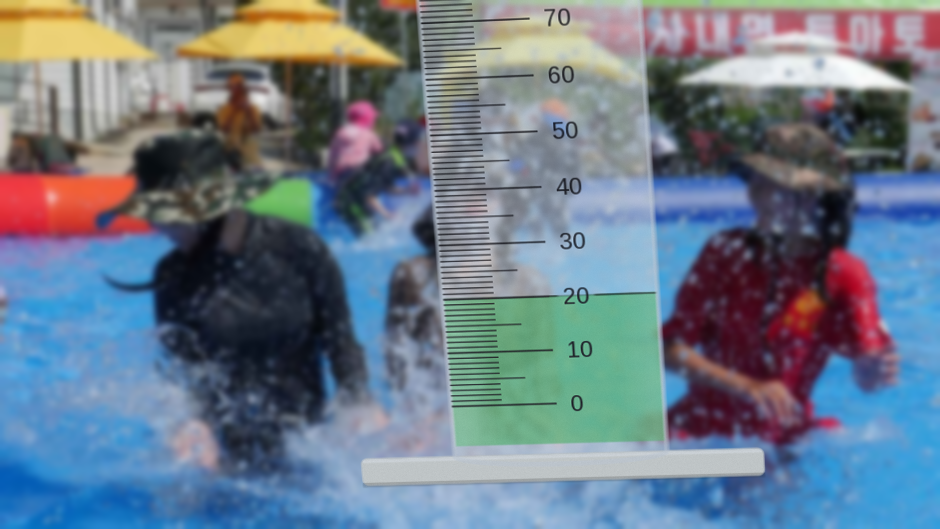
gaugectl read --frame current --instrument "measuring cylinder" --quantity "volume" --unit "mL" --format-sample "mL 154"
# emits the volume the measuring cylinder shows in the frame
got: mL 20
